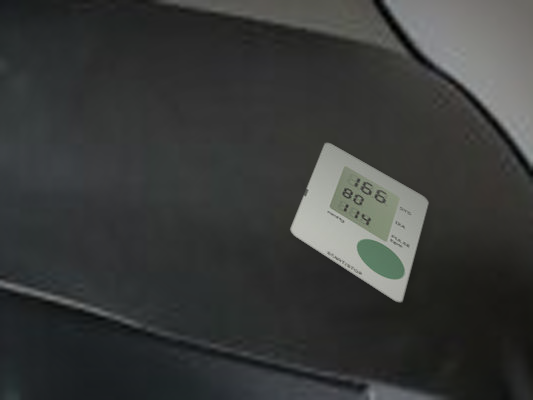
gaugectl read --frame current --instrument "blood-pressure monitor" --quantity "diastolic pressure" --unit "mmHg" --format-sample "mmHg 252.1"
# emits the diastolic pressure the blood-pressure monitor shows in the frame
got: mmHg 80
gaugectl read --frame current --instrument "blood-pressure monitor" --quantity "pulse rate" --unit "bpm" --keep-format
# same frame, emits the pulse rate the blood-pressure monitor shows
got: bpm 114
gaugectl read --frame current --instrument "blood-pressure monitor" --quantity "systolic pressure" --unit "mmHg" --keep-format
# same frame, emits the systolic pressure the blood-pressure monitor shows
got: mmHg 166
